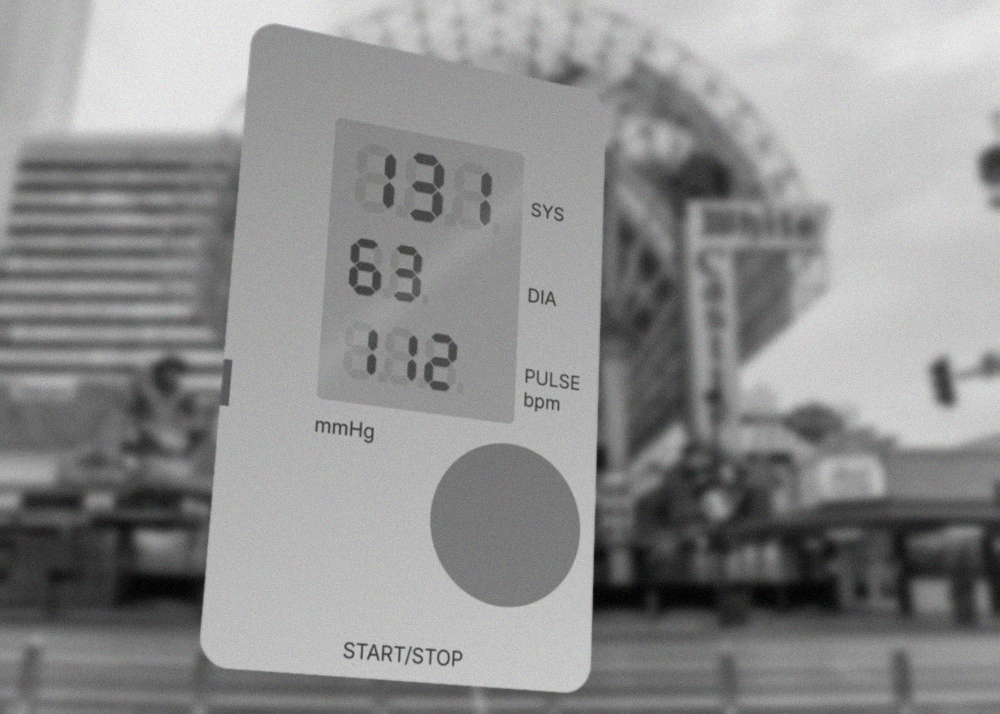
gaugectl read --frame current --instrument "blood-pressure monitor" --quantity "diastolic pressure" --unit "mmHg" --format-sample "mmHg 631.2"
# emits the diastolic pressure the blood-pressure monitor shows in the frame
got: mmHg 63
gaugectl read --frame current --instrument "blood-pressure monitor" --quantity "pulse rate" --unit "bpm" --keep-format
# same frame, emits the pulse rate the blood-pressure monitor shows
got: bpm 112
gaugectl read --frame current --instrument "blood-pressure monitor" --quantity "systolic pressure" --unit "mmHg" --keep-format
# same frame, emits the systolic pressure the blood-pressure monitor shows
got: mmHg 131
